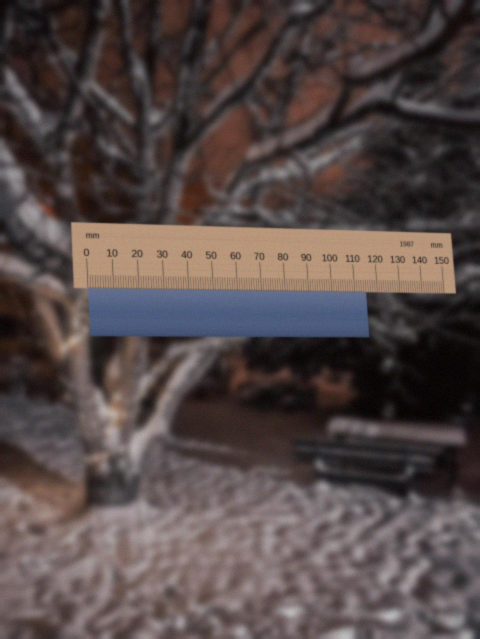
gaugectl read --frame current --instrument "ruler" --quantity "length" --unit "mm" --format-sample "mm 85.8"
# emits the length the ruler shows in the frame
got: mm 115
